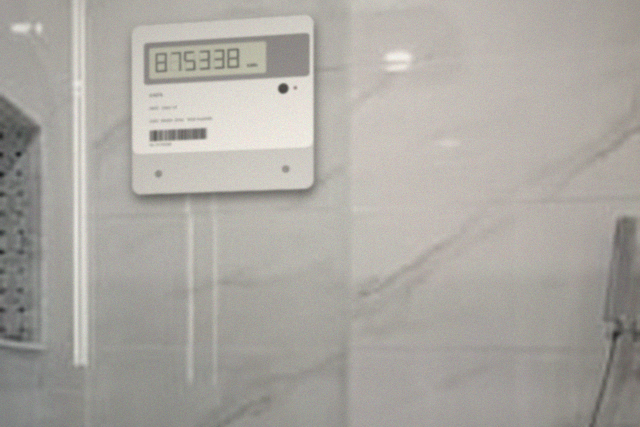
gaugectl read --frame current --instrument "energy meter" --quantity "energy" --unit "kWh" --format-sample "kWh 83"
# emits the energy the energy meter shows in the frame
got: kWh 875338
